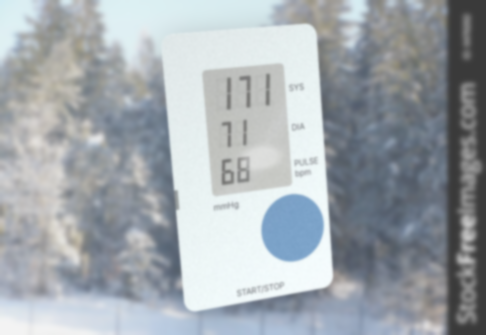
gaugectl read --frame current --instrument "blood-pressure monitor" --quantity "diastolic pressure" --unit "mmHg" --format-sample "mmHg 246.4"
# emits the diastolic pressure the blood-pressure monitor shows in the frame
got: mmHg 71
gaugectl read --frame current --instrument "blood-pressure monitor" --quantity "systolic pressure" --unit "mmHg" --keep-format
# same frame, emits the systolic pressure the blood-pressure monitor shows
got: mmHg 171
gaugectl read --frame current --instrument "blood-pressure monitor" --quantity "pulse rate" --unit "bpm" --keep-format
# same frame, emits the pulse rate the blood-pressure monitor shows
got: bpm 68
